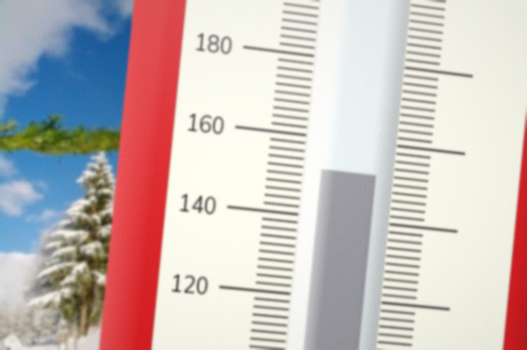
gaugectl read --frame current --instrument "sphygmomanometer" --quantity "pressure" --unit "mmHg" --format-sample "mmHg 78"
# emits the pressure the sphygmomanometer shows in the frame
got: mmHg 152
